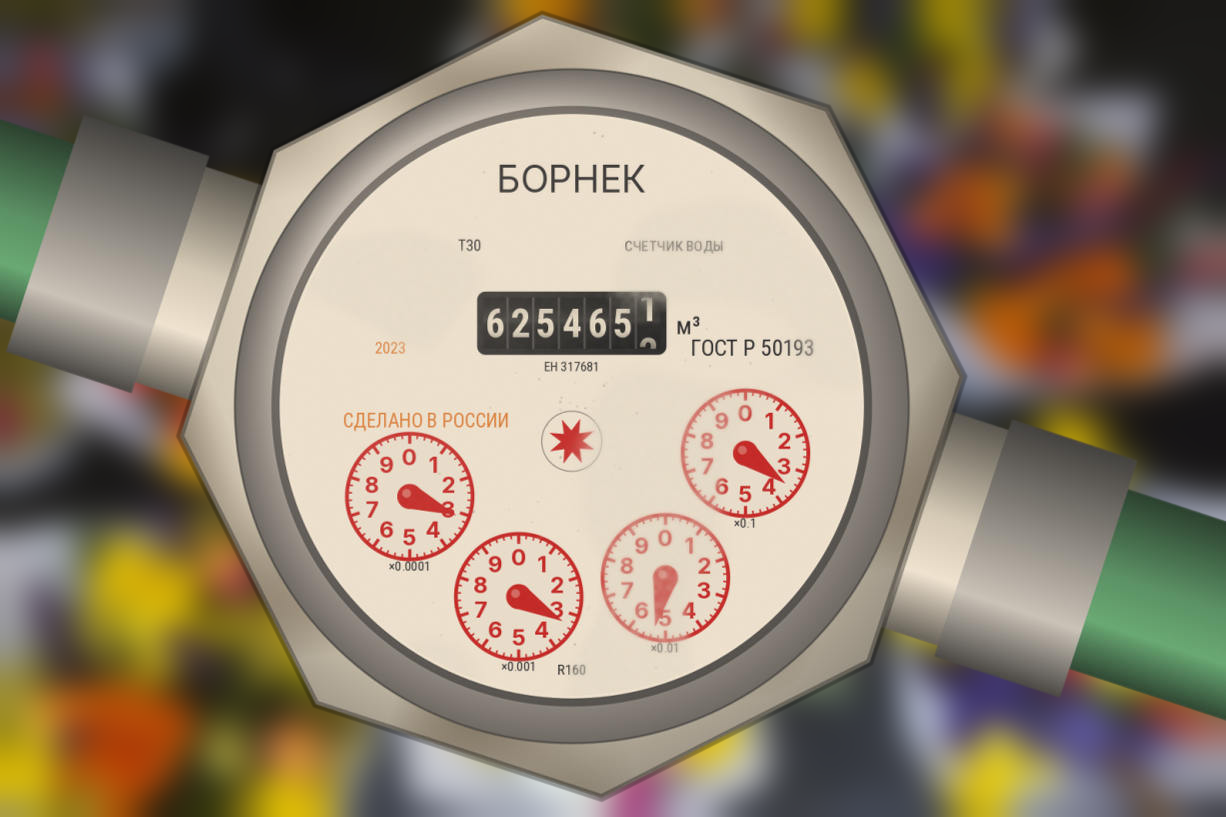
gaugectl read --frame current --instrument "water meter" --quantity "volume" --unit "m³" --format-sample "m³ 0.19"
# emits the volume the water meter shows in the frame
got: m³ 6254651.3533
